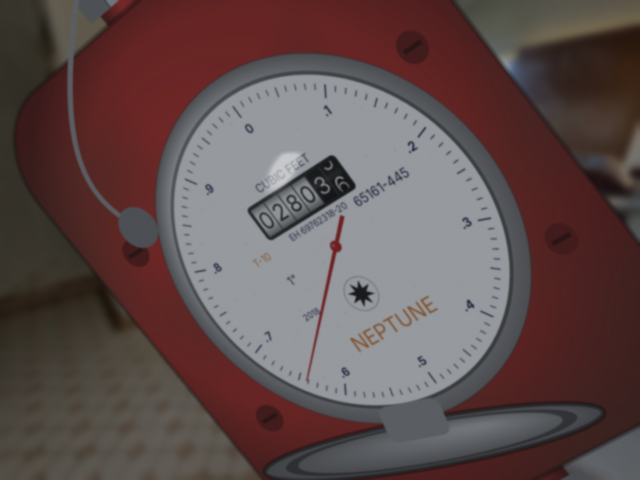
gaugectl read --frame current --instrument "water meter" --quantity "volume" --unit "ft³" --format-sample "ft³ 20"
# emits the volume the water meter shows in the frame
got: ft³ 28035.64
